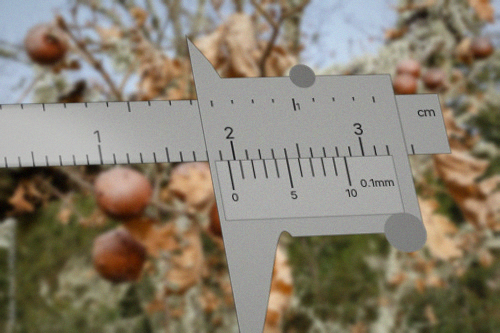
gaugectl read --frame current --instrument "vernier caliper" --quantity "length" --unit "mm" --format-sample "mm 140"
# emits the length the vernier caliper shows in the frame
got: mm 19.5
